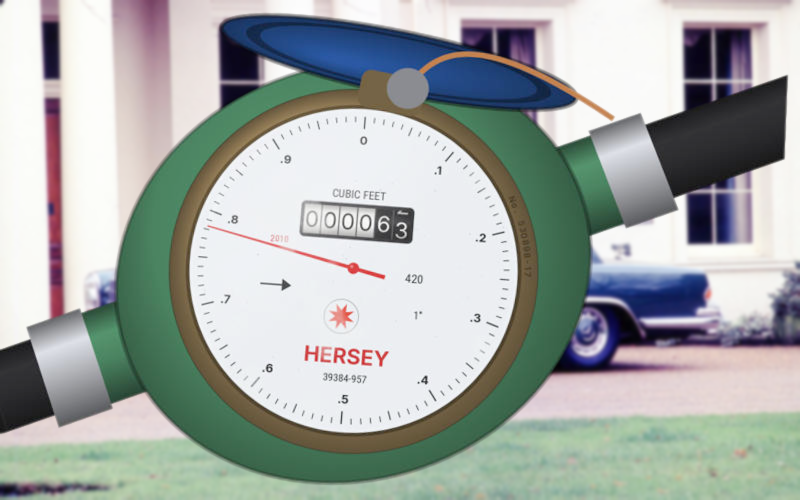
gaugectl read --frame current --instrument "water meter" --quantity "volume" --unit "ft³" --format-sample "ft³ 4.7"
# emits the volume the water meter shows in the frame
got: ft³ 62.78
